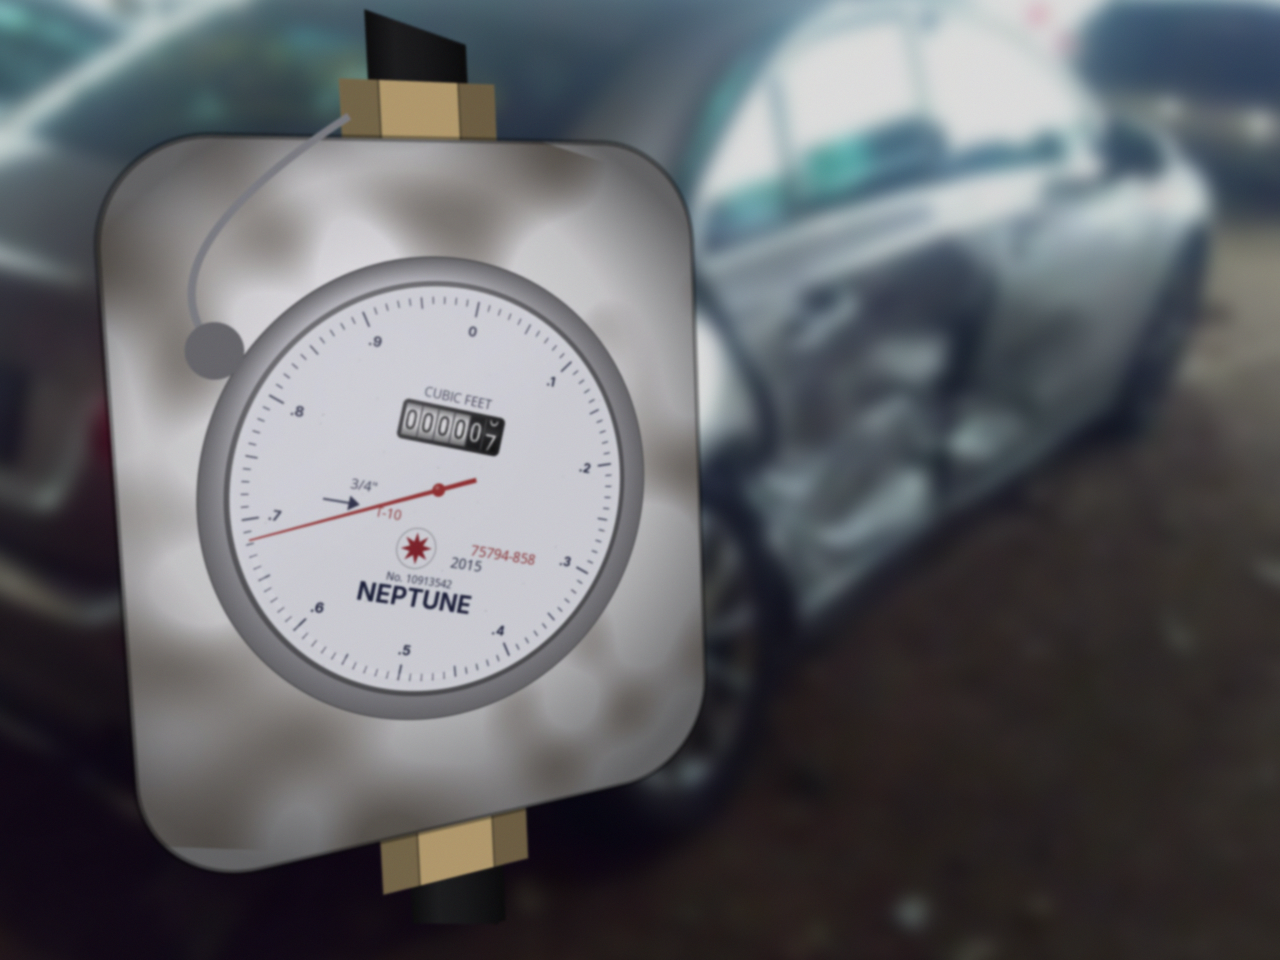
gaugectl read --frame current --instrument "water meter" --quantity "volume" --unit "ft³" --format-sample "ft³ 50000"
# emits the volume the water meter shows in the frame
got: ft³ 6.68
